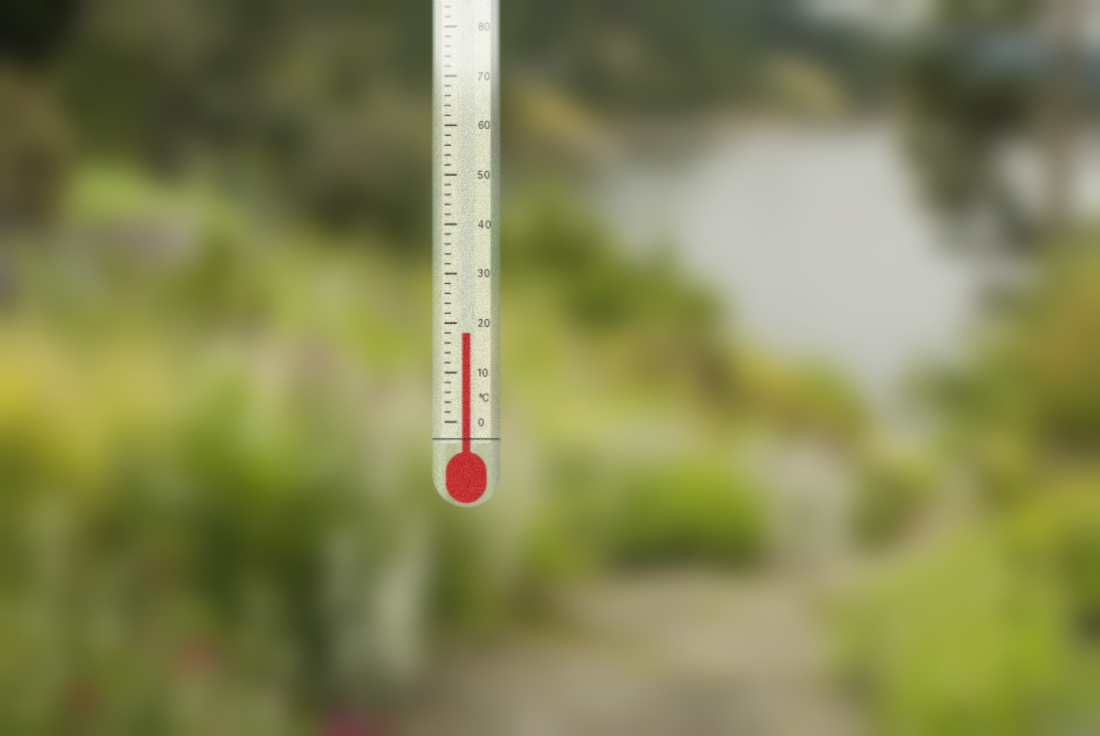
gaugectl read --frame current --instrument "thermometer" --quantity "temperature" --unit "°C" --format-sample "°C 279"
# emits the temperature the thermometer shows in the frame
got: °C 18
